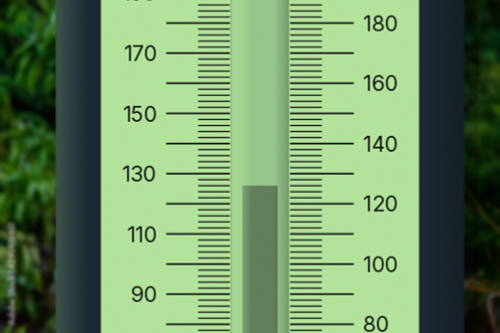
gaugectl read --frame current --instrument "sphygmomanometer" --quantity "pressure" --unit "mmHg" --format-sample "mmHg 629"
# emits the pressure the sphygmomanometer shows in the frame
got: mmHg 126
